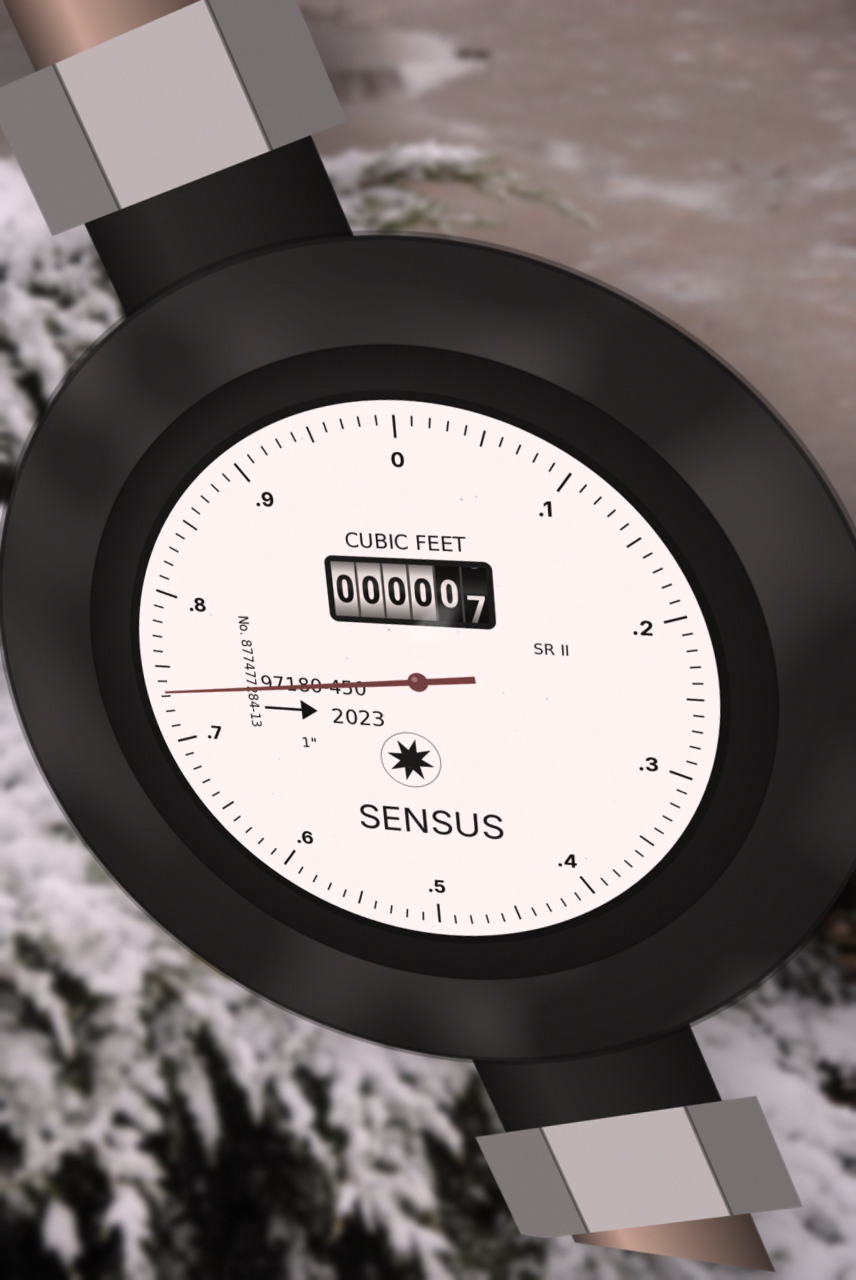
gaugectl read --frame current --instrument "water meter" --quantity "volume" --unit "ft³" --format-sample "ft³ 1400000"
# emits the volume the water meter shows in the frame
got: ft³ 6.73
